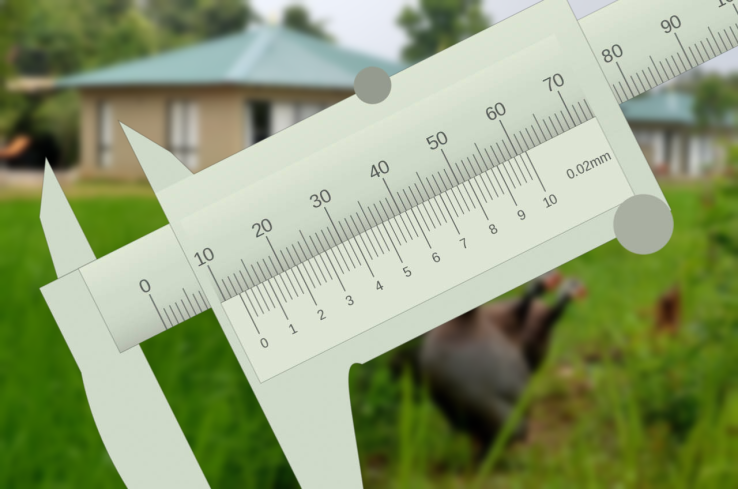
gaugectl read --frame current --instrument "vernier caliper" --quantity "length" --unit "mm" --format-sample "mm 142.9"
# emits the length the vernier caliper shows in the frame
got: mm 12.4
